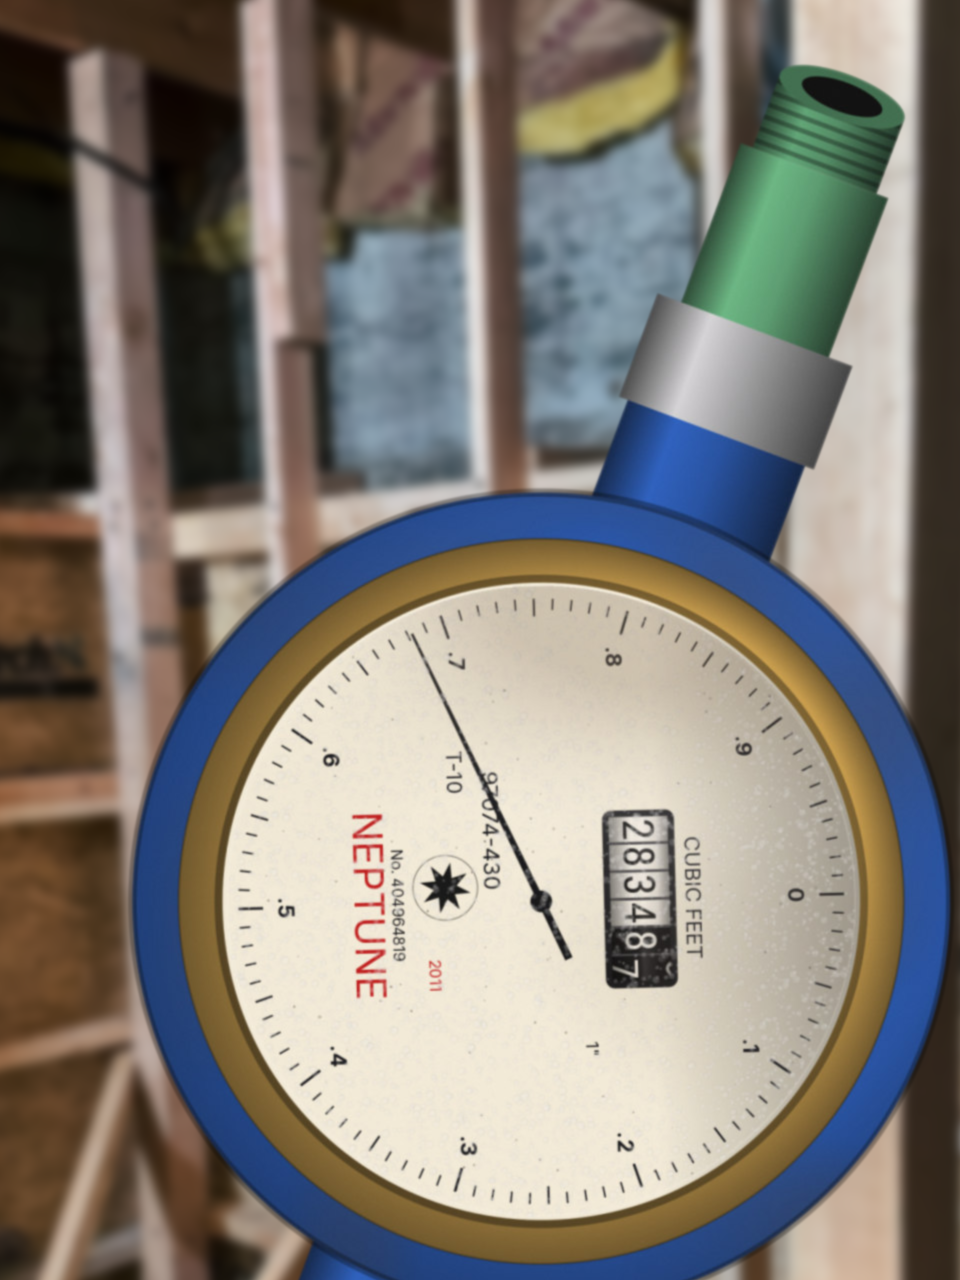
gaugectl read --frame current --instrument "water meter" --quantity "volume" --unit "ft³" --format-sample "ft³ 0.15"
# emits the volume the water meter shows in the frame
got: ft³ 283486.68
